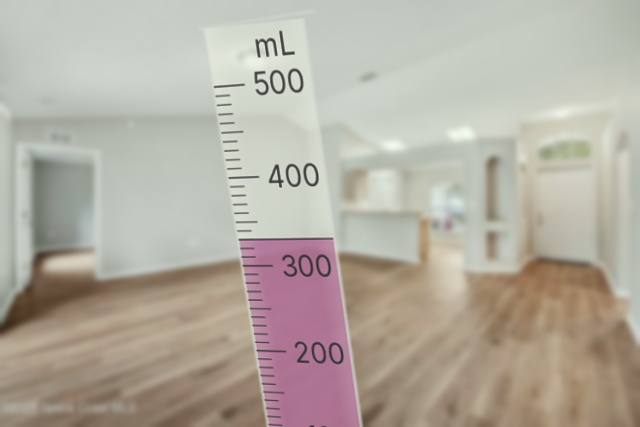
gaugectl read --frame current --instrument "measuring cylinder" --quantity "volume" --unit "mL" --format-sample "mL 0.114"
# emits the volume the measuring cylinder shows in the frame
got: mL 330
